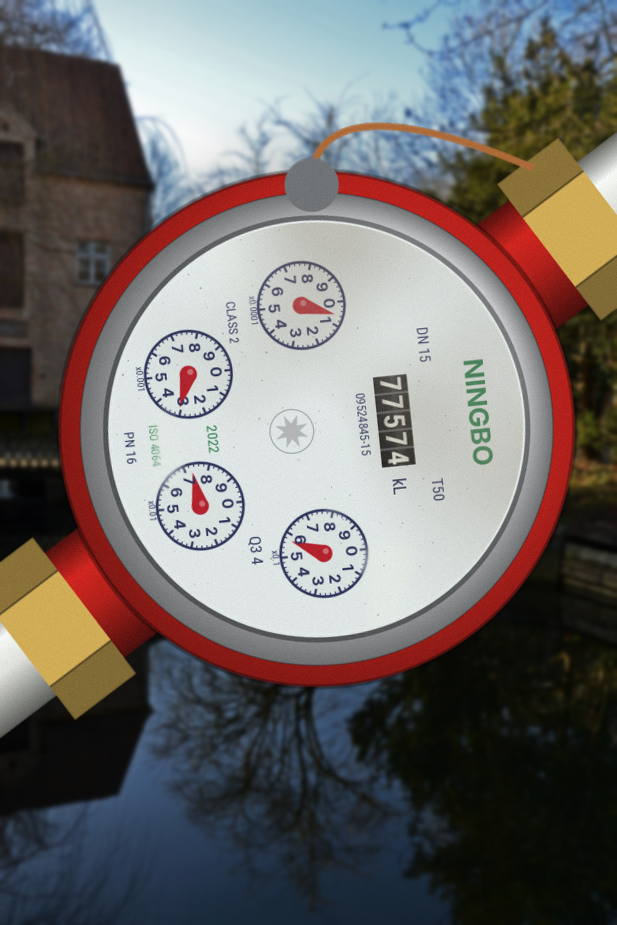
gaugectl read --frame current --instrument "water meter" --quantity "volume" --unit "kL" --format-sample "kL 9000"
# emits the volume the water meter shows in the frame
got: kL 77574.5730
